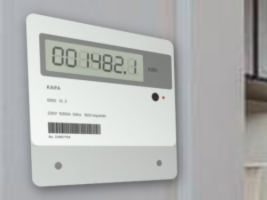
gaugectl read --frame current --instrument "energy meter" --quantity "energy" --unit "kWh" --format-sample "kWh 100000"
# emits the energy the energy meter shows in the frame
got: kWh 1482.1
